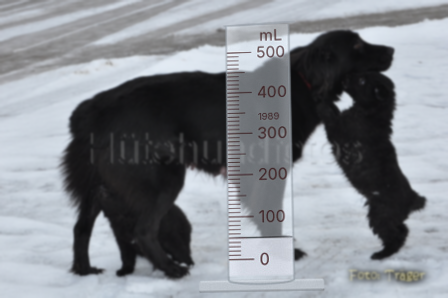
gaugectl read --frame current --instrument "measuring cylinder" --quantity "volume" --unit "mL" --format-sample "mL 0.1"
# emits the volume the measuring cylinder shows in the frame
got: mL 50
